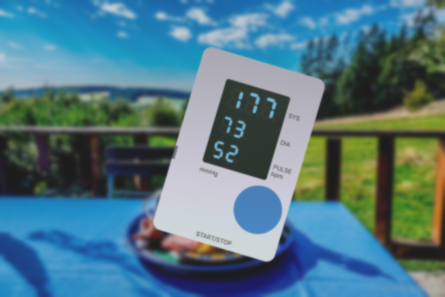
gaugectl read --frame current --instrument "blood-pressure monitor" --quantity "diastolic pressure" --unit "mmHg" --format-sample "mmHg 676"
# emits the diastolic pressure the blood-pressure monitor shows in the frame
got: mmHg 73
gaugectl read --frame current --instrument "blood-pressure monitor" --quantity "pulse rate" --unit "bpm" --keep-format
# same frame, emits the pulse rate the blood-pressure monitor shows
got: bpm 52
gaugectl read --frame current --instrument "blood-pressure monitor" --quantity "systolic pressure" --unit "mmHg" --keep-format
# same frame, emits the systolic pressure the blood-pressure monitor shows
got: mmHg 177
